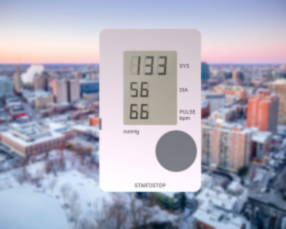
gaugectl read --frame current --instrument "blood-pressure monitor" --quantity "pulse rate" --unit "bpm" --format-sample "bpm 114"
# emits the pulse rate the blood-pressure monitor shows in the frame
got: bpm 66
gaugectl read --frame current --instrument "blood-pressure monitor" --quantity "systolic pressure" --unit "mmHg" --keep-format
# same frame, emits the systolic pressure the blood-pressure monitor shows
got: mmHg 133
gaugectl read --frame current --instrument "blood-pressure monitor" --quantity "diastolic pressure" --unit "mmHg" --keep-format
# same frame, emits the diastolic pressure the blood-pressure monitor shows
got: mmHg 56
